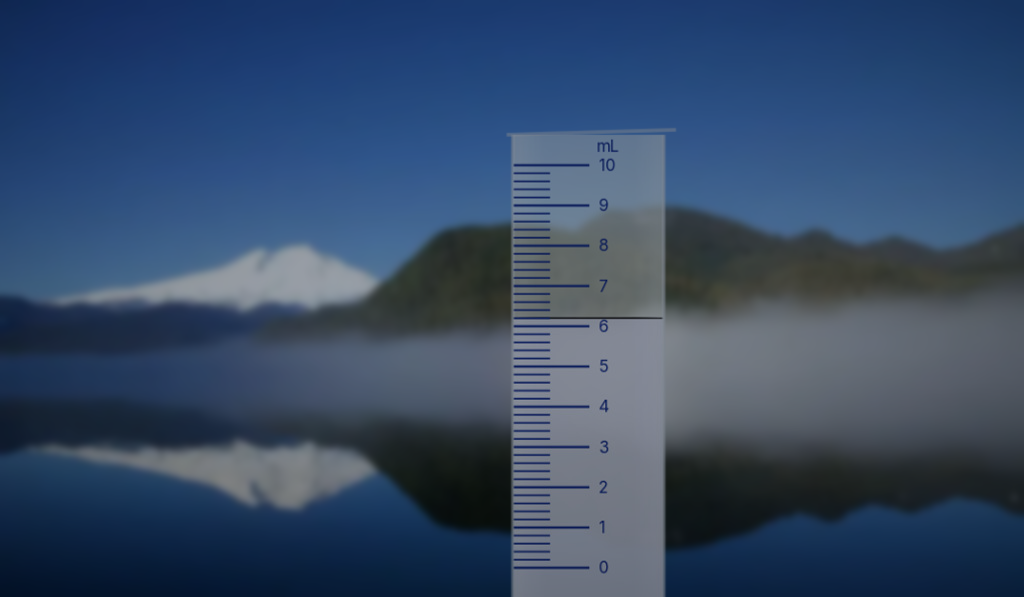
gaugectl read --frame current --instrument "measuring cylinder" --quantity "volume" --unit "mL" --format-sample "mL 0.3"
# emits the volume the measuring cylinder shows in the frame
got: mL 6.2
